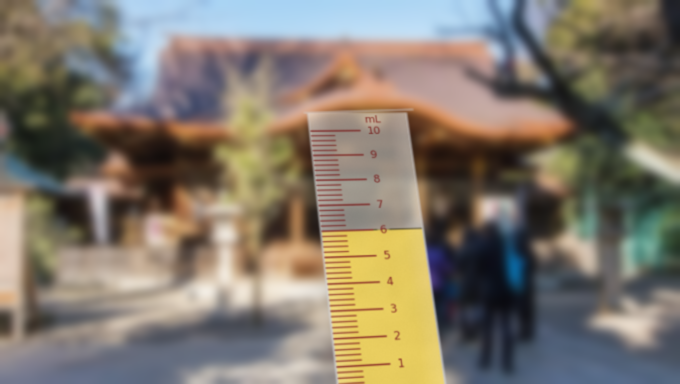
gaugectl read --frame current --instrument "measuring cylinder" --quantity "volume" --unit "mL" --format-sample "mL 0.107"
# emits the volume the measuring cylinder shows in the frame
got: mL 6
